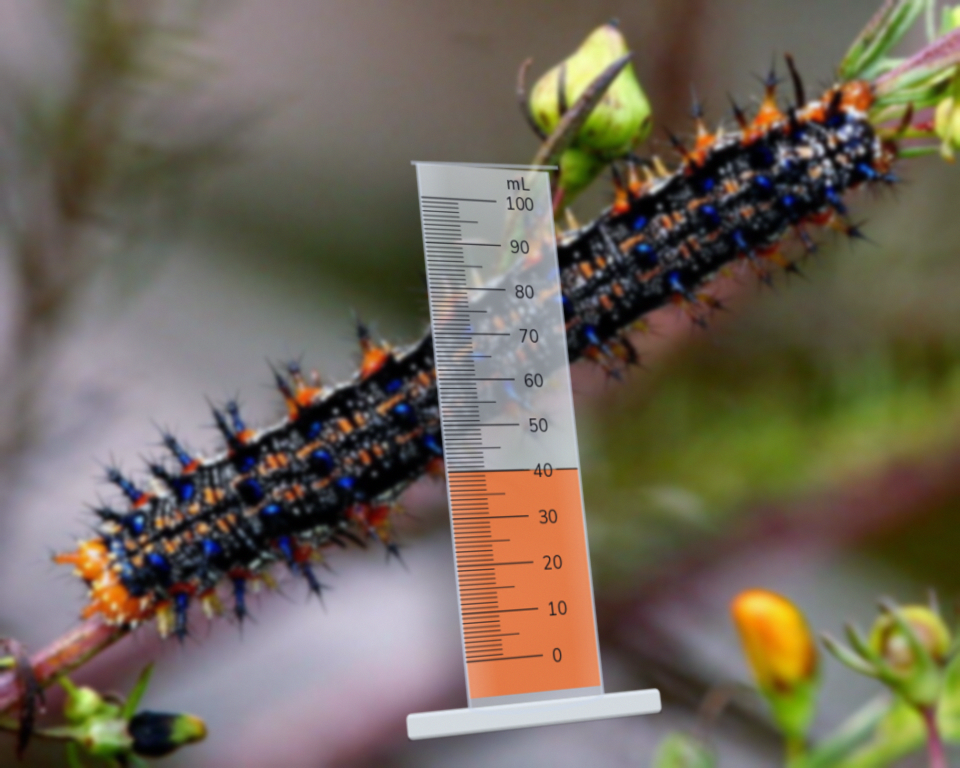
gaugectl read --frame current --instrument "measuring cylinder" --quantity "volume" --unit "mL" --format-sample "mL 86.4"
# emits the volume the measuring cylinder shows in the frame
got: mL 40
